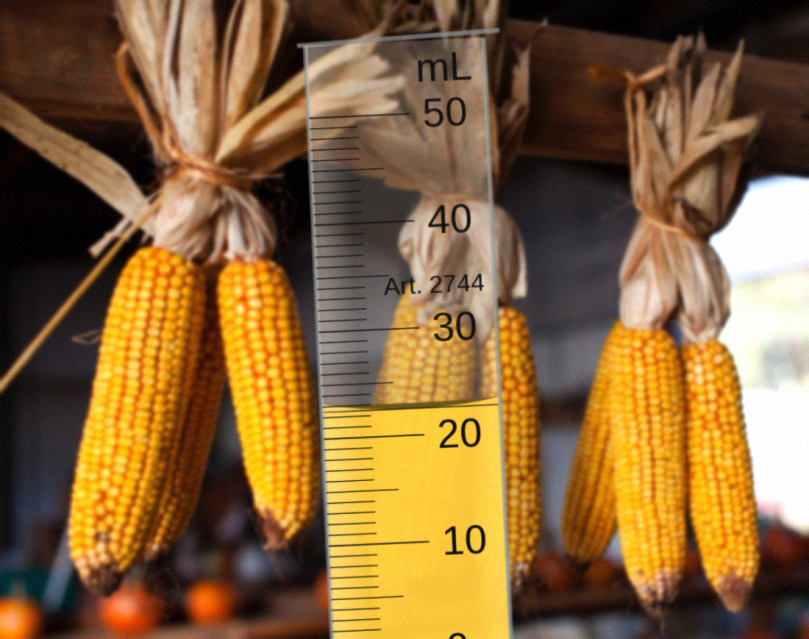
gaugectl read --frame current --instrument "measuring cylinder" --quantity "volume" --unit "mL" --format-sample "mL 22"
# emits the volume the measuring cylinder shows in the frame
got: mL 22.5
